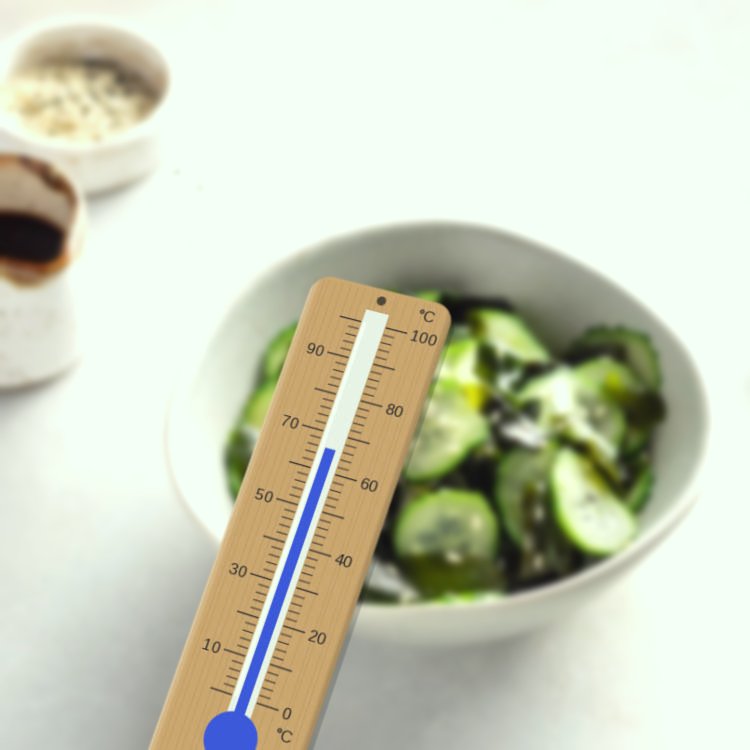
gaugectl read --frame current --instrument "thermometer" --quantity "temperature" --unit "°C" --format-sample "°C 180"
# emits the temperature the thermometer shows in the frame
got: °C 66
